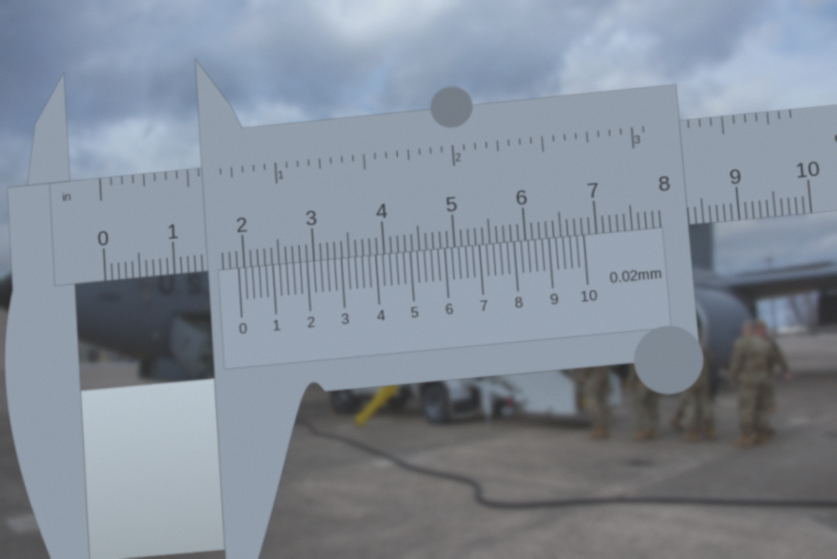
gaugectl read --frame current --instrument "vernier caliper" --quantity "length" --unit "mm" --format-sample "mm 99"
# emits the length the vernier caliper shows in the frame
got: mm 19.2
